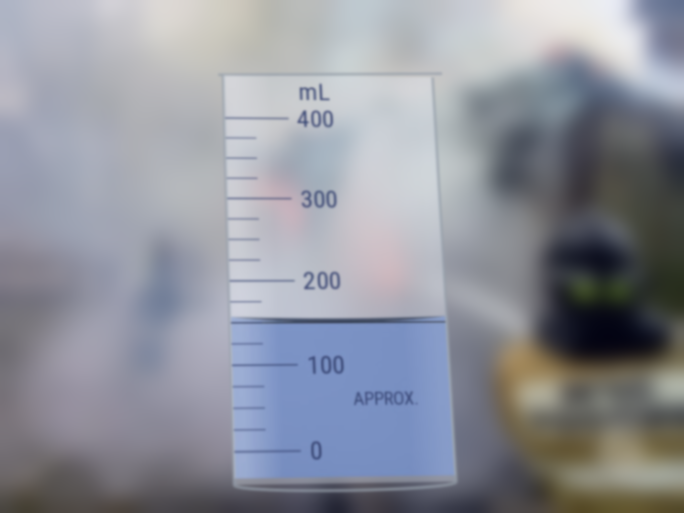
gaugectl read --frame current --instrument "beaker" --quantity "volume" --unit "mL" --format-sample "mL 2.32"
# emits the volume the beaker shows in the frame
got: mL 150
